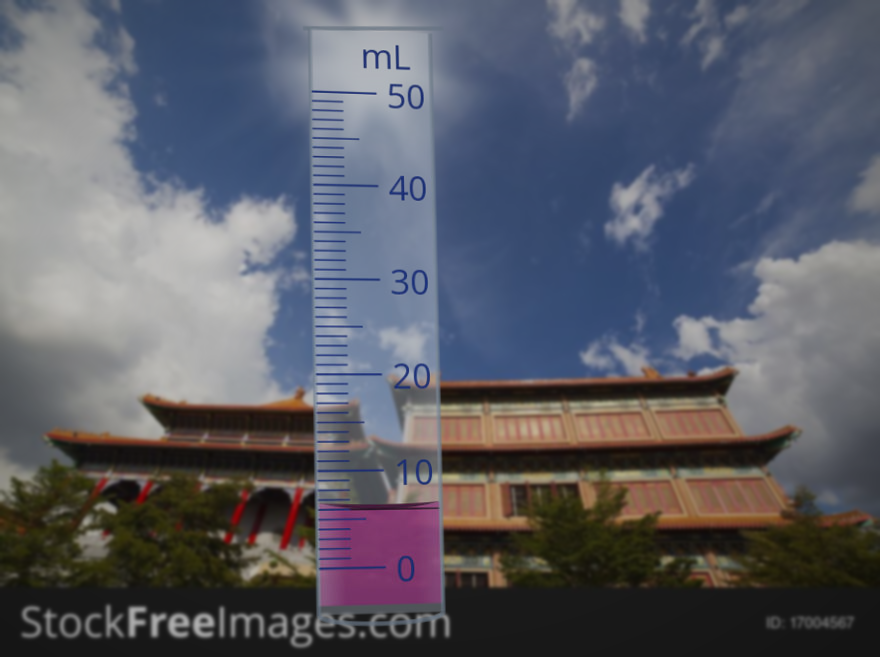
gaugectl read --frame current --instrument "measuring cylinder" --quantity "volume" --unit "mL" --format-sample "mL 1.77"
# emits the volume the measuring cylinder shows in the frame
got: mL 6
